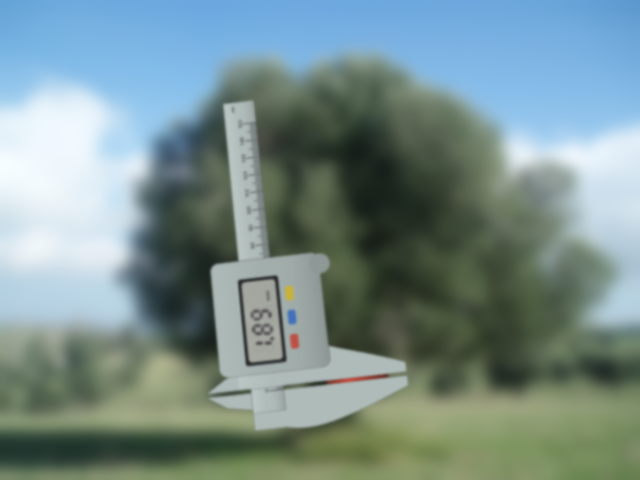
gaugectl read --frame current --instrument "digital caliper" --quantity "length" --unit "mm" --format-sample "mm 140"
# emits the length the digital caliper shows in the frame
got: mm 1.89
